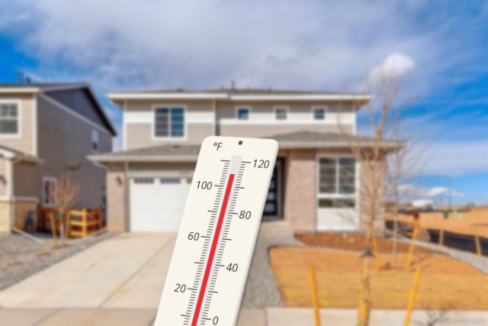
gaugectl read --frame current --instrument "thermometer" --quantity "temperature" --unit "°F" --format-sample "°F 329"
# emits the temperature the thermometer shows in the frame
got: °F 110
